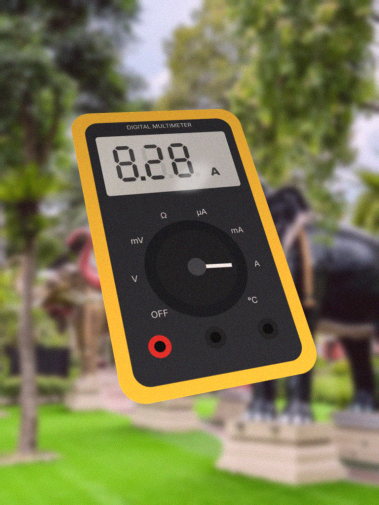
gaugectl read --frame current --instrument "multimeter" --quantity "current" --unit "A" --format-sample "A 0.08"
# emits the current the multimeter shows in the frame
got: A 8.28
